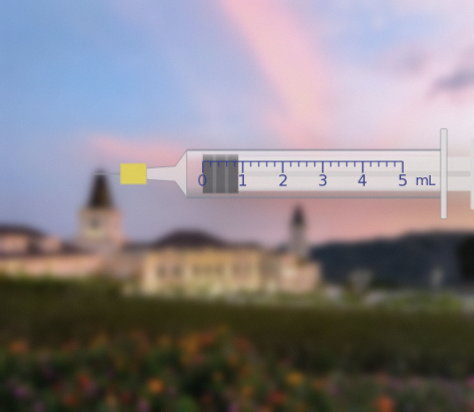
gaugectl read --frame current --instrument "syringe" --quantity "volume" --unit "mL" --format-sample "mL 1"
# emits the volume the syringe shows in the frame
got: mL 0
